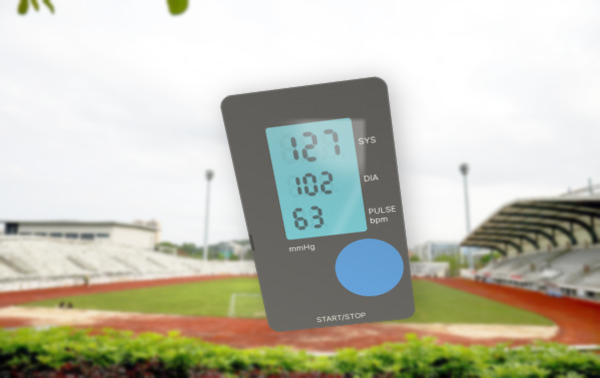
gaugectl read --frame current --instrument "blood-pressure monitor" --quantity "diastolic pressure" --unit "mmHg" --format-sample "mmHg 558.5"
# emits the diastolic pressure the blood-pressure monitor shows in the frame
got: mmHg 102
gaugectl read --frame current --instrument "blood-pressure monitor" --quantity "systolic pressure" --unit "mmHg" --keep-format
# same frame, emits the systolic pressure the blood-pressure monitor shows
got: mmHg 127
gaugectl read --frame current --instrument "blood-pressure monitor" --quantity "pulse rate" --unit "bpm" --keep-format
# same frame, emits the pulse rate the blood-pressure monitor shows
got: bpm 63
